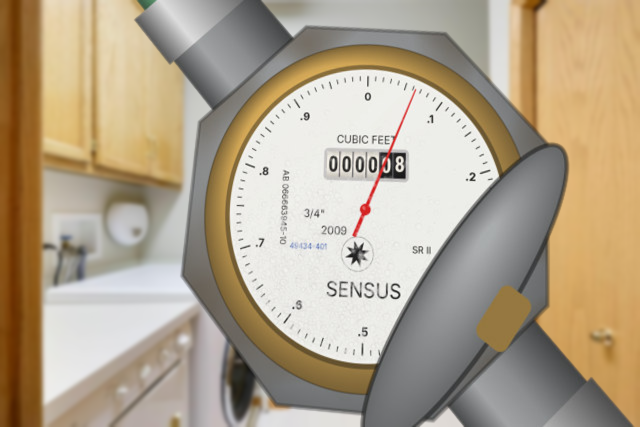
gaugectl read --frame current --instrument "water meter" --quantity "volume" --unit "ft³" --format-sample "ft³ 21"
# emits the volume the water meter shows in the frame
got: ft³ 8.06
